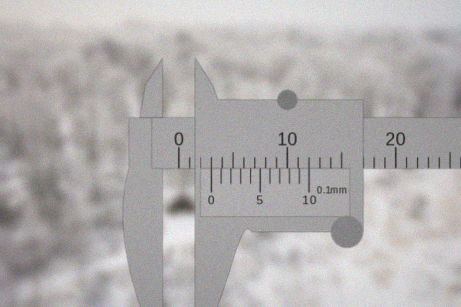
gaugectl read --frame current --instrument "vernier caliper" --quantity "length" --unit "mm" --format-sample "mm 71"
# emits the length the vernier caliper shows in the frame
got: mm 3.0
